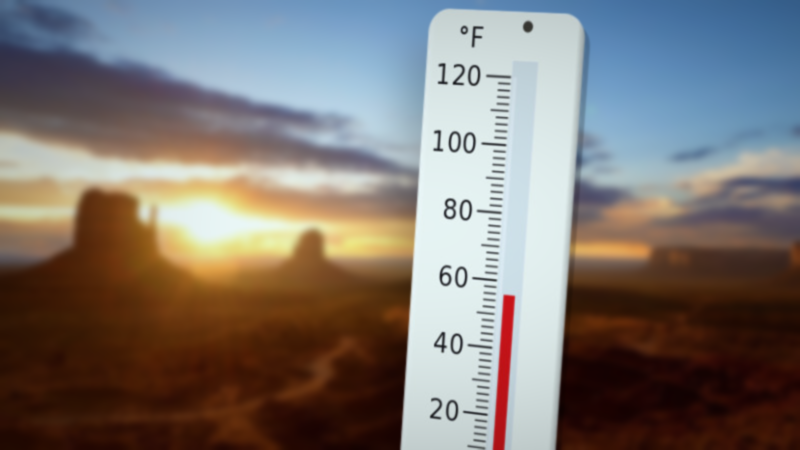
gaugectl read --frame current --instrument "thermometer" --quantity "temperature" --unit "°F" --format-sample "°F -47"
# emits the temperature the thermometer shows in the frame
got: °F 56
